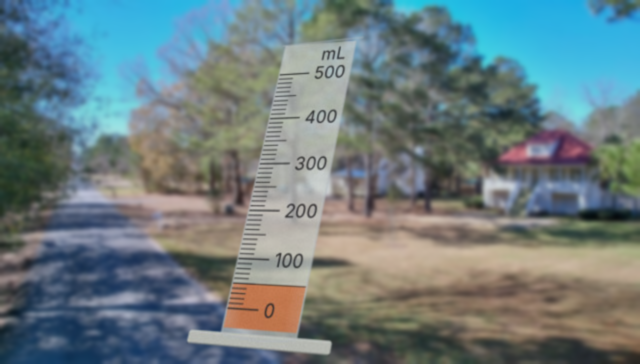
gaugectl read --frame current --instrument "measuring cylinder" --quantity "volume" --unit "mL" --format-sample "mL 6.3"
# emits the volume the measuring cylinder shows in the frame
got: mL 50
